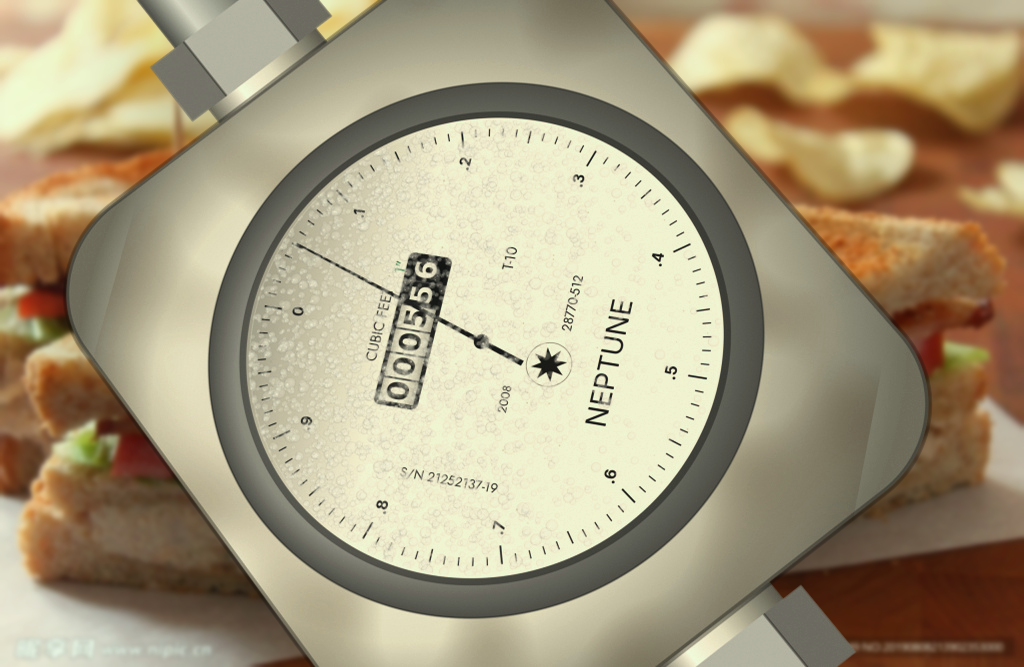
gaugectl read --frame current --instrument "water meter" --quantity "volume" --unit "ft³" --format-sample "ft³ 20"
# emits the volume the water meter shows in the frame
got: ft³ 556.05
